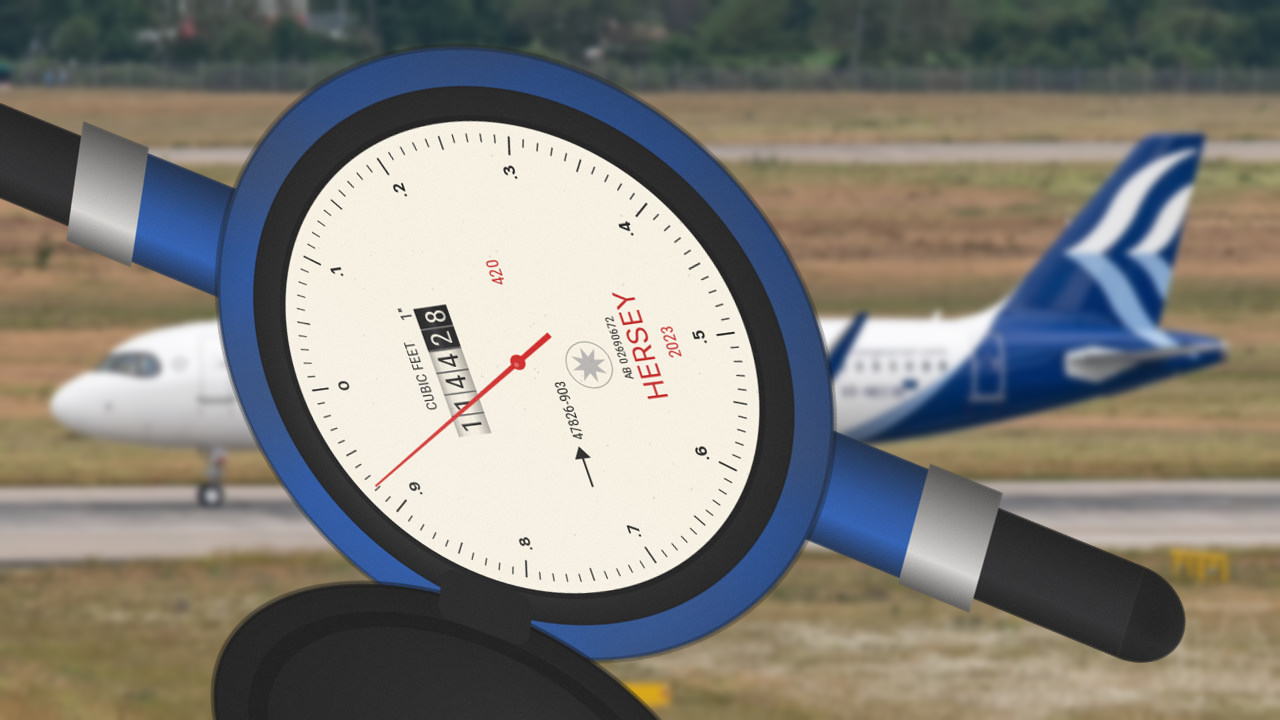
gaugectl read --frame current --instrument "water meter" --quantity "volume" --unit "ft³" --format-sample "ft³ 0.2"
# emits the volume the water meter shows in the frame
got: ft³ 114427.92
